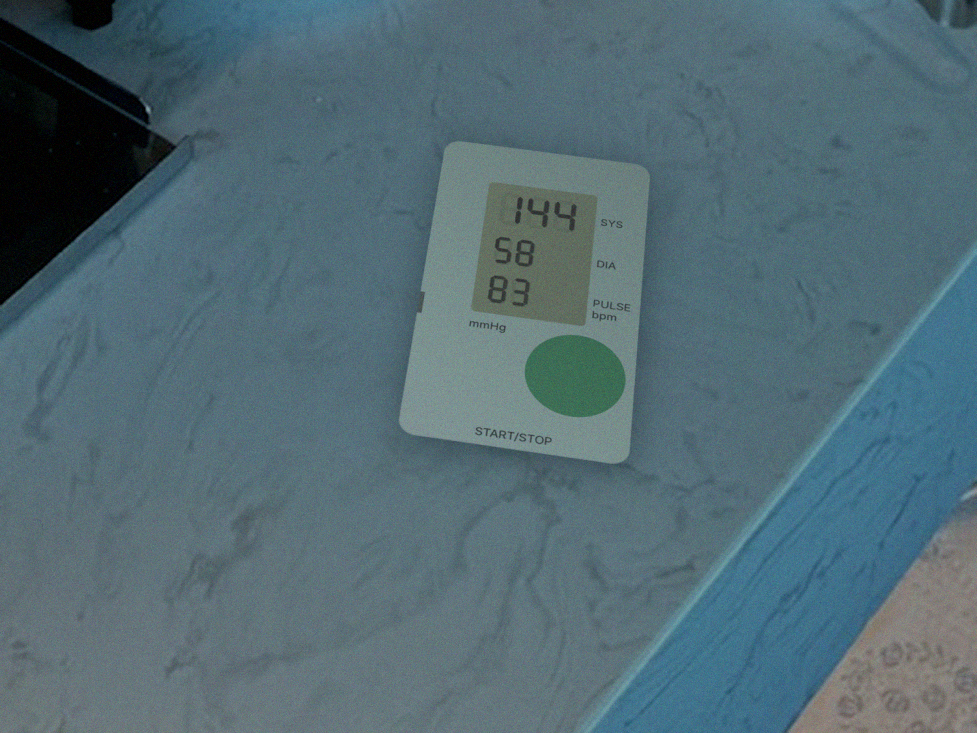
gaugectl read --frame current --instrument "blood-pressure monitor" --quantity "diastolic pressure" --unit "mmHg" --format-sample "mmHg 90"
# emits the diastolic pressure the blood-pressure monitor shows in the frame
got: mmHg 58
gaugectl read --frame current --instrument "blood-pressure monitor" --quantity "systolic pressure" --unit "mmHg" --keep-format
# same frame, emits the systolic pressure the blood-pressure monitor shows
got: mmHg 144
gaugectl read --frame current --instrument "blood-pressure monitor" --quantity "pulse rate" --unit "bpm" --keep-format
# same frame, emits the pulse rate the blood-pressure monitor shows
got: bpm 83
